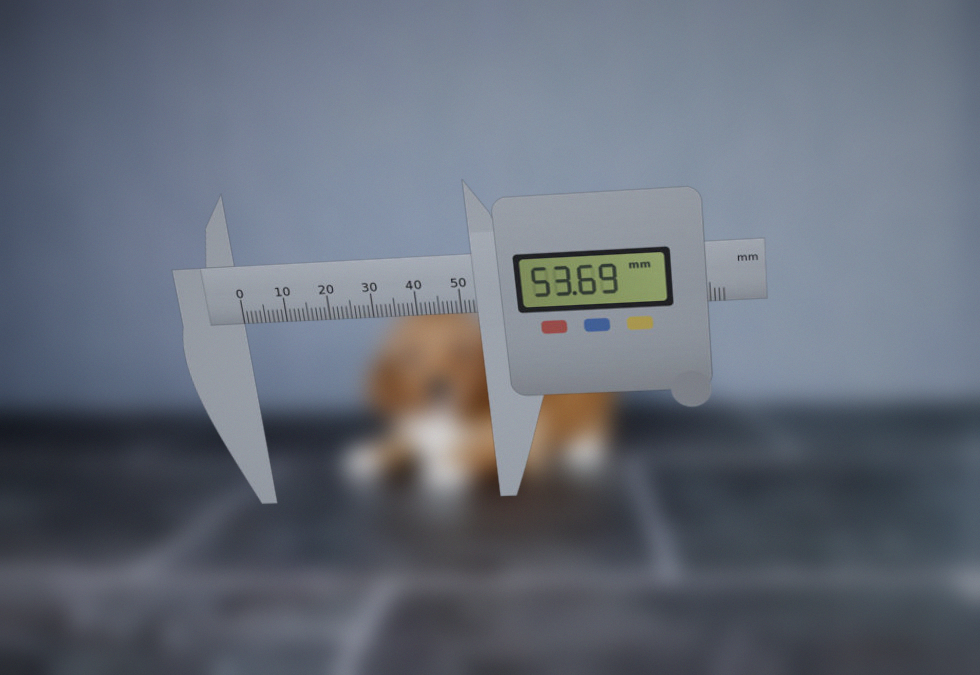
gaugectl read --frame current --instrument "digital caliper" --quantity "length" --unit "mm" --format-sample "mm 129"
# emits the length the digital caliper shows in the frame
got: mm 53.69
